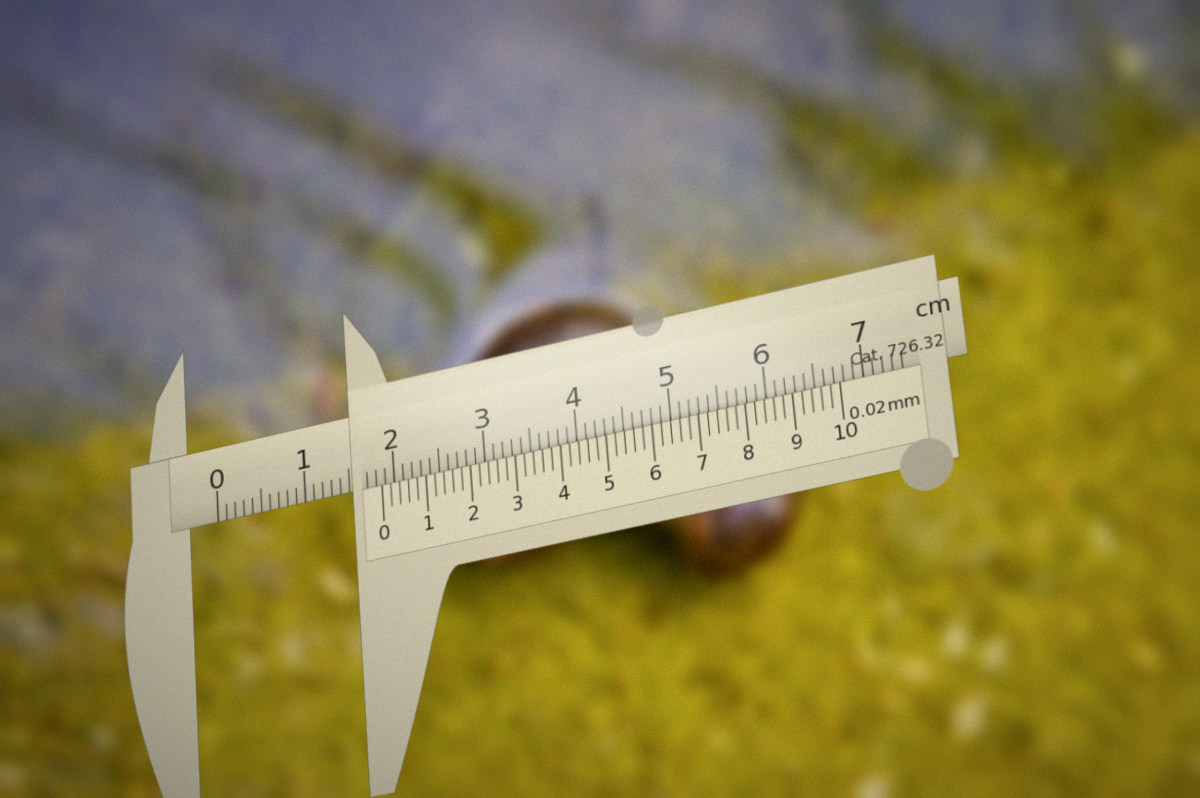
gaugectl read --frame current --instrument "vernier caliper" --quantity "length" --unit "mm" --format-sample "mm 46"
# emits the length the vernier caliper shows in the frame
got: mm 18.6
